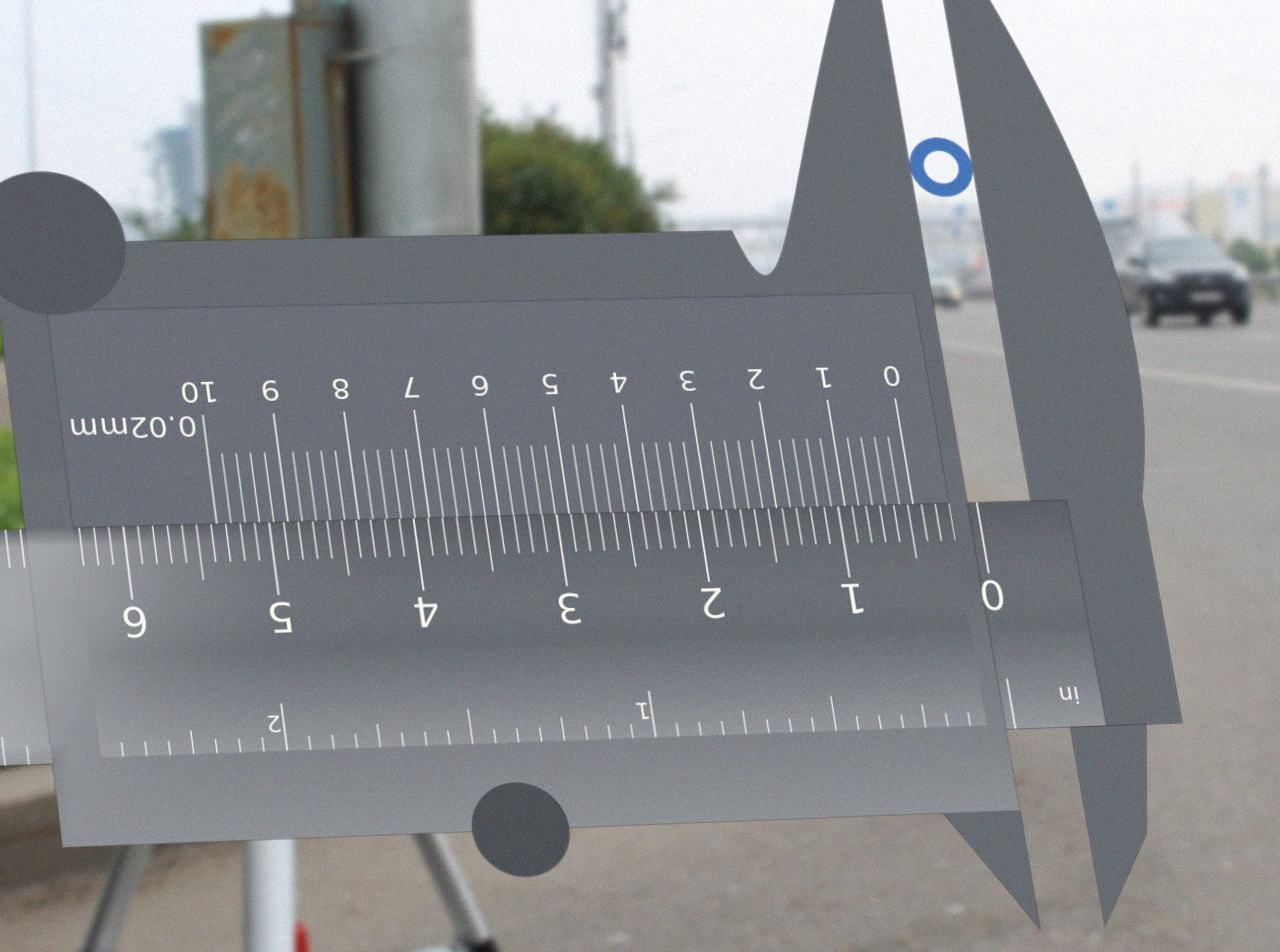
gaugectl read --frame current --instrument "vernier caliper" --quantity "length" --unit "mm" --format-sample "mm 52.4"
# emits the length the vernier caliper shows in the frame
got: mm 4.6
